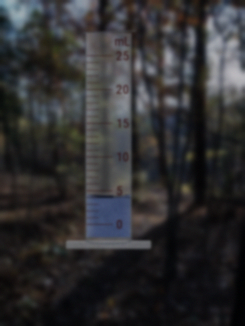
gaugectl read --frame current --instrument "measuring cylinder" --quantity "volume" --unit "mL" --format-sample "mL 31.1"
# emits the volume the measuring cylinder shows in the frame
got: mL 4
